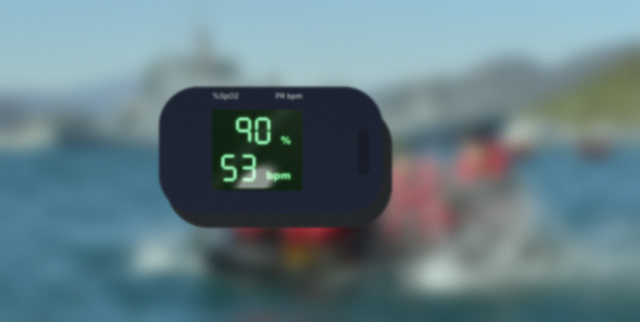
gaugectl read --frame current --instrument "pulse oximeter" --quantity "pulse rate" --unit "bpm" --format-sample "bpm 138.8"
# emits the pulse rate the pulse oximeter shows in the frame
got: bpm 53
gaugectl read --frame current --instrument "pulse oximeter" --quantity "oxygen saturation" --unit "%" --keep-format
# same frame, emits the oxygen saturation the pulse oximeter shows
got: % 90
